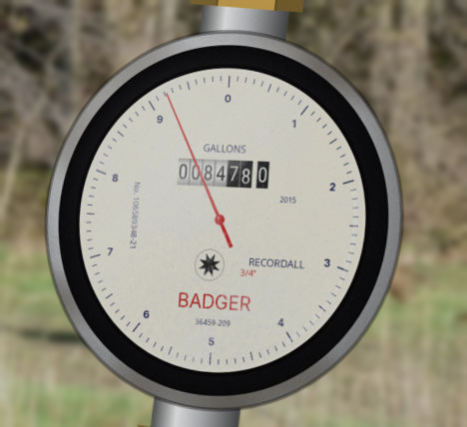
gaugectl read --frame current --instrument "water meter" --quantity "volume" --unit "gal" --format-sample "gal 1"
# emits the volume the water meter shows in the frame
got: gal 84779.2
